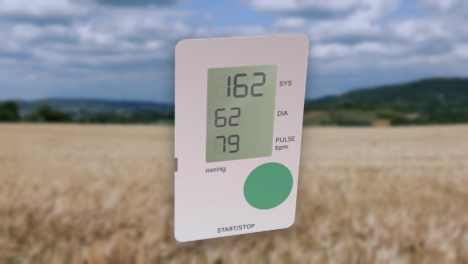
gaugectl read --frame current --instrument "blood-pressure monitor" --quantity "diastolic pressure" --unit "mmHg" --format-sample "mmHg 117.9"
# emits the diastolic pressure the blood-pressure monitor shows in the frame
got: mmHg 62
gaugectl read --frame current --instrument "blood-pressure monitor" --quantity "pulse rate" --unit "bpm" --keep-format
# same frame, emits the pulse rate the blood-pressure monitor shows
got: bpm 79
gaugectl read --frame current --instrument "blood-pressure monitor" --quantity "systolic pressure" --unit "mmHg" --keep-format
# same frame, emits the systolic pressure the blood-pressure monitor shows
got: mmHg 162
